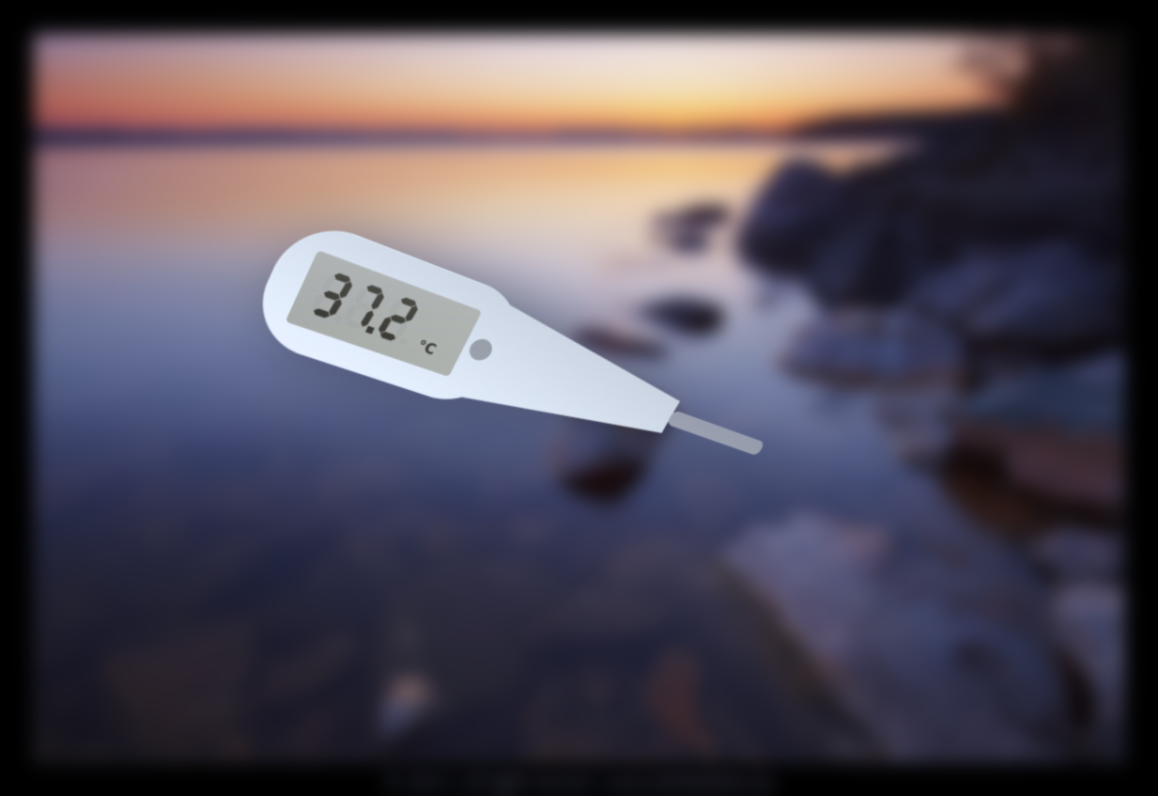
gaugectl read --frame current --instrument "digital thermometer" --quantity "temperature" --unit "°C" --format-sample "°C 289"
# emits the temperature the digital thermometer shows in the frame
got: °C 37.2
